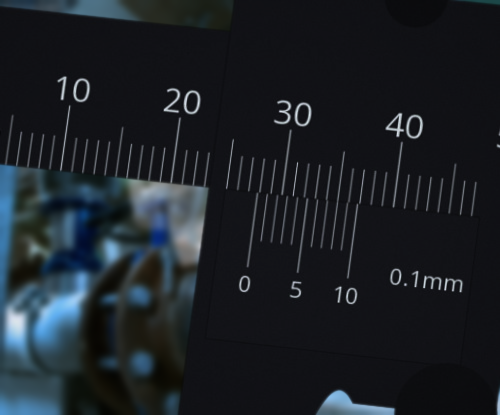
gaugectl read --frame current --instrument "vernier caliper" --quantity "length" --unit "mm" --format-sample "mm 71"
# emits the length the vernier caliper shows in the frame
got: mm 27.8
